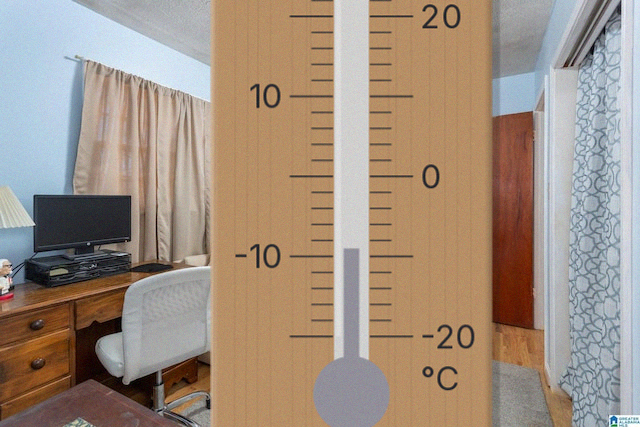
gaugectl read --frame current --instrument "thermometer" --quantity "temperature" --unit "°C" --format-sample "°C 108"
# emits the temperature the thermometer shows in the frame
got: °C -9
